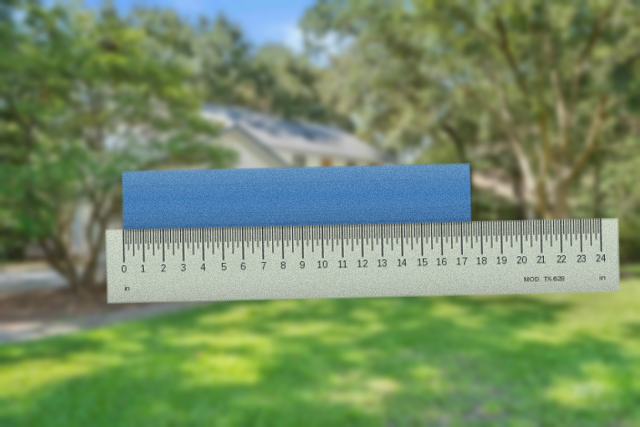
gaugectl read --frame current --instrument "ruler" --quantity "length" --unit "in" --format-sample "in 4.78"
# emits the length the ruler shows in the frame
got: in 17.5
